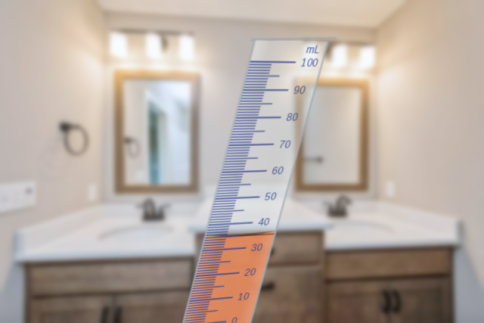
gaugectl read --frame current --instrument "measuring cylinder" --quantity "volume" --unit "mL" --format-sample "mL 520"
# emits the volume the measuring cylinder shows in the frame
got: mL 35
